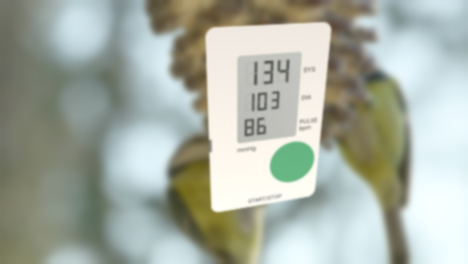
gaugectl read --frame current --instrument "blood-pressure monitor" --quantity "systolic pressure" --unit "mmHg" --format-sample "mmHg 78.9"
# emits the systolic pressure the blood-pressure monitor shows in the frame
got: mmHg 134
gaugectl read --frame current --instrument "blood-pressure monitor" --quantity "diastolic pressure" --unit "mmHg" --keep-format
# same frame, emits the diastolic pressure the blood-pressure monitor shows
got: mmHg 103
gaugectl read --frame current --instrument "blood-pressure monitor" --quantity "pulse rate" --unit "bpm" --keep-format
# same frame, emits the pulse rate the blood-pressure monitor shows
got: bpm 86
